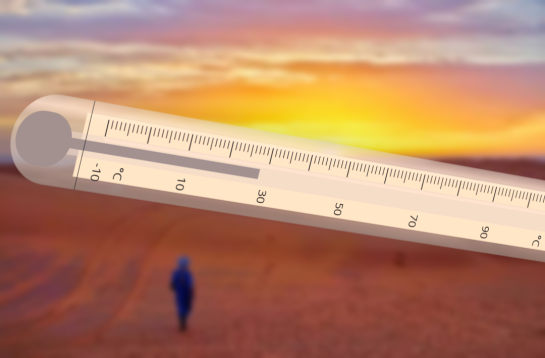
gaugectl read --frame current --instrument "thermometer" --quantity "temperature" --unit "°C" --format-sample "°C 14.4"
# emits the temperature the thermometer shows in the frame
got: °C 28
